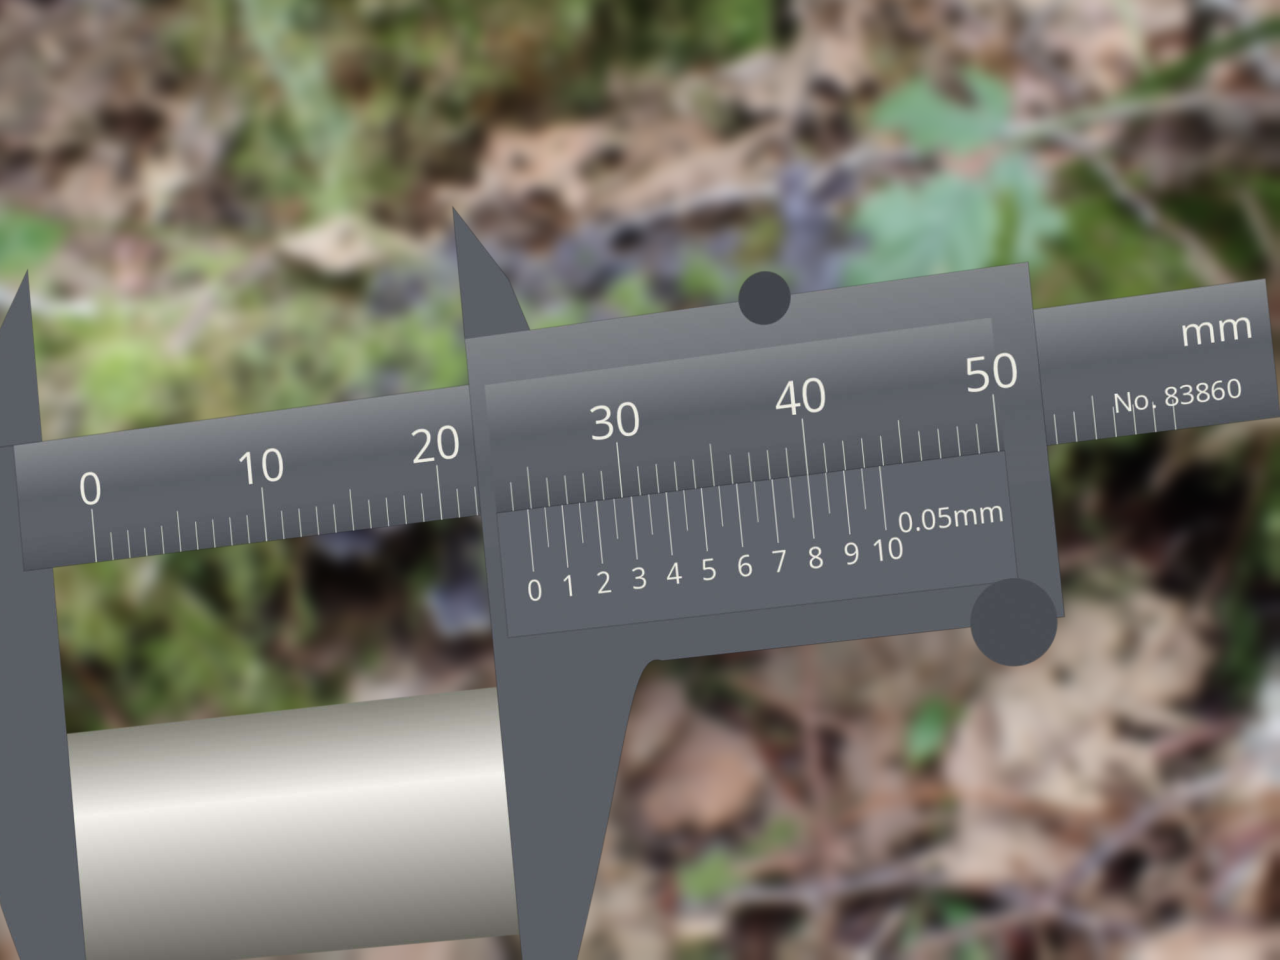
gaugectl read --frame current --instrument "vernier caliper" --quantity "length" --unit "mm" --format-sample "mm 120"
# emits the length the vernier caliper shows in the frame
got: mm 24.8
